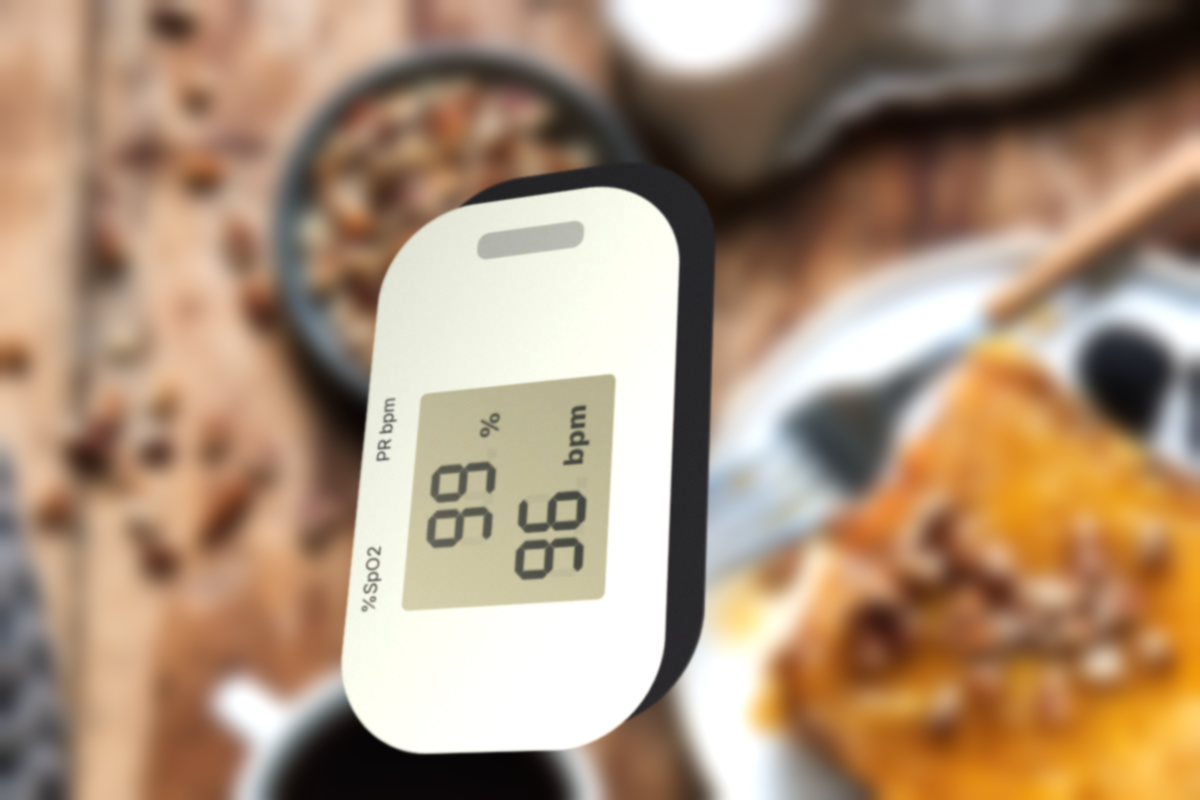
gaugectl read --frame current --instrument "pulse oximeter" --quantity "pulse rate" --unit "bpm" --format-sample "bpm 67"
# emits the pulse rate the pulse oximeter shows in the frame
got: bpm 96
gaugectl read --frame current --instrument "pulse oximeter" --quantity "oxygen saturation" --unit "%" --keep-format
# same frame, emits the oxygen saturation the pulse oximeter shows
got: % 99
